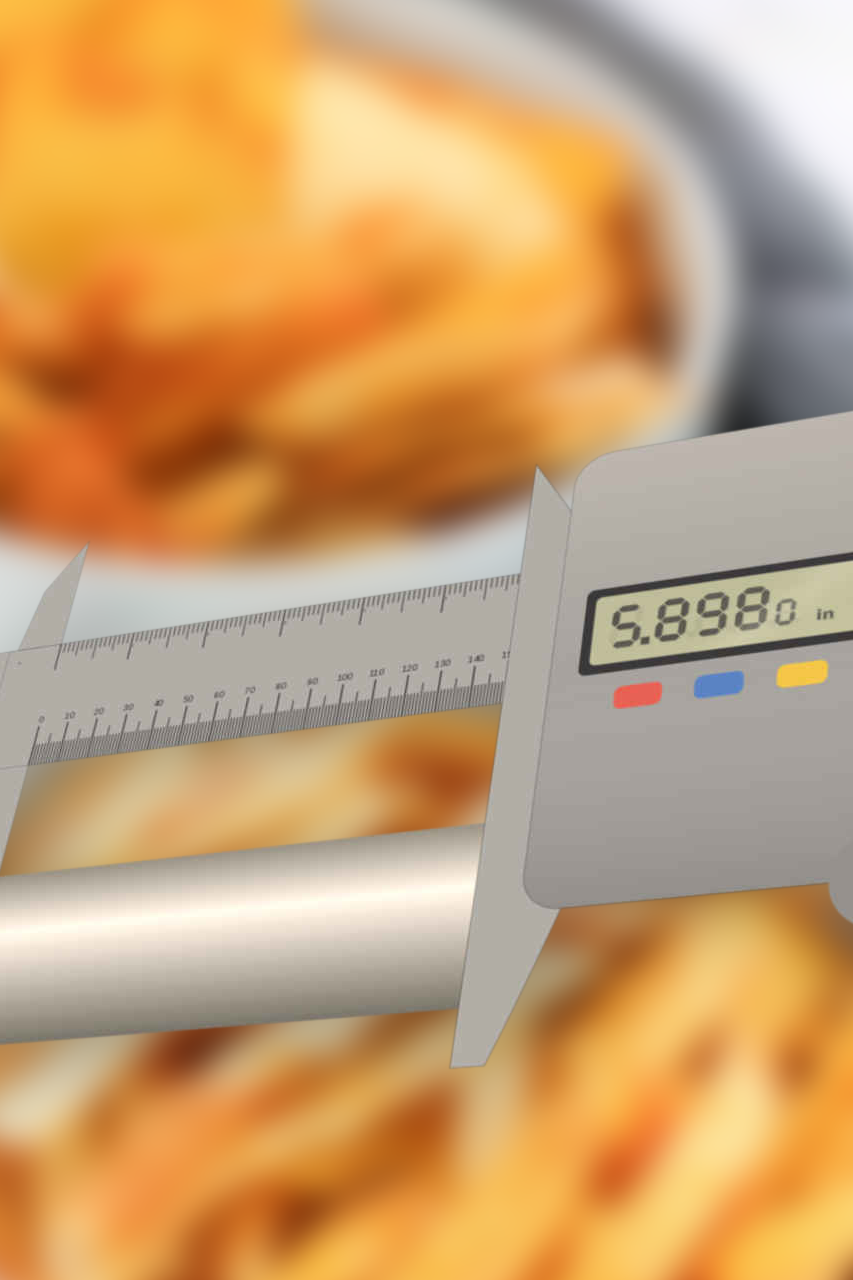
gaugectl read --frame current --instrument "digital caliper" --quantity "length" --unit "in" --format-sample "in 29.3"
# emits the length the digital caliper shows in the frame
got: in 5.8980
